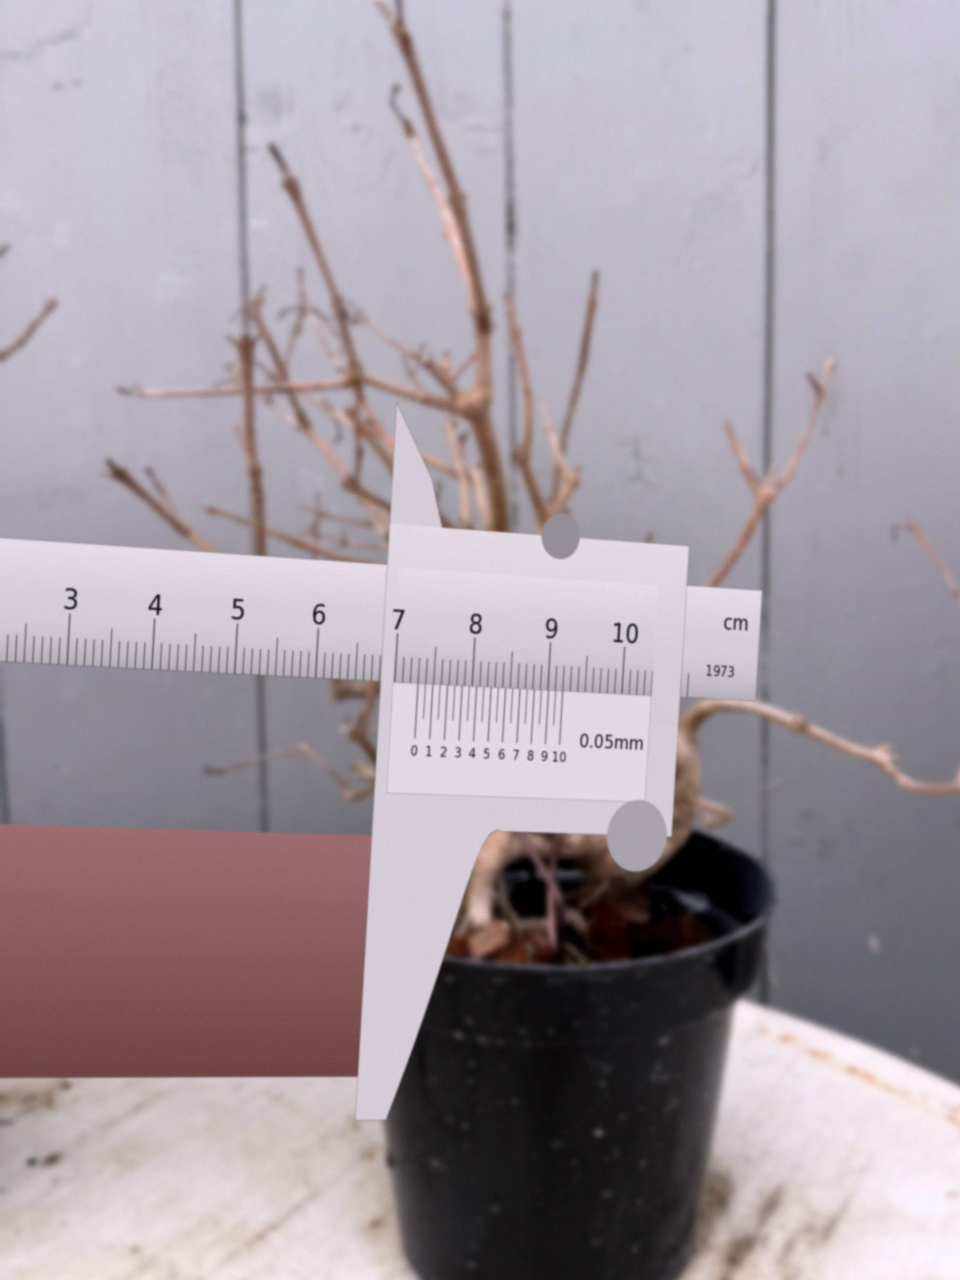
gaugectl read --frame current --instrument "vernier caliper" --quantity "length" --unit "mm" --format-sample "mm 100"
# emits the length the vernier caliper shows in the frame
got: mm 73.0
